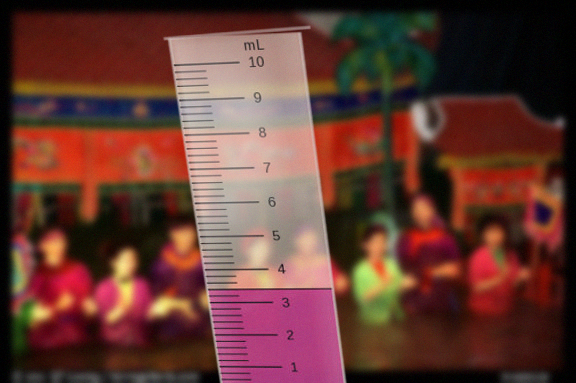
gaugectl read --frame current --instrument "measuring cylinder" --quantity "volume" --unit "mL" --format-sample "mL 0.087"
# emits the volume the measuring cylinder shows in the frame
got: mL 3.4
